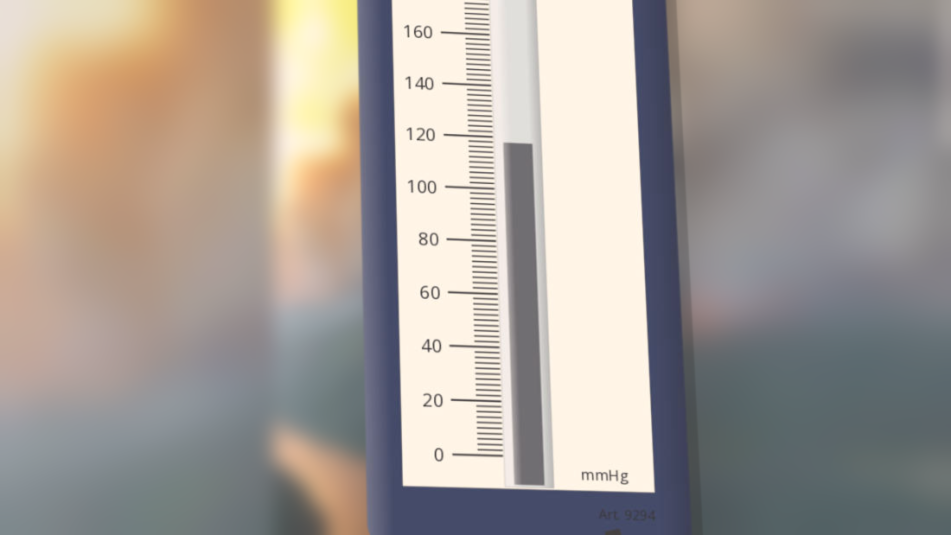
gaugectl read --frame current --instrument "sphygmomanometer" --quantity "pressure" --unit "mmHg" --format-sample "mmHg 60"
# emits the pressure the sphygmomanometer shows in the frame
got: mmHg 118
